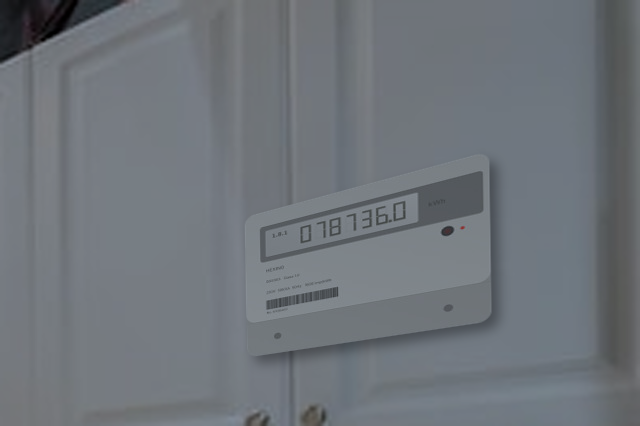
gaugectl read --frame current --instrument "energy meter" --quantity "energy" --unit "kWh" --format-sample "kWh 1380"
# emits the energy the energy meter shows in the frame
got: kWh 78736.0
